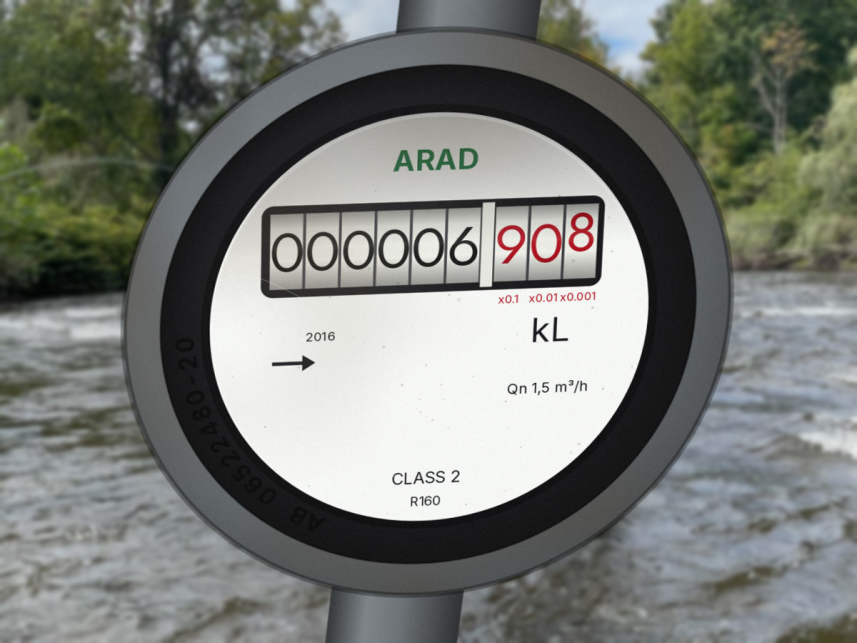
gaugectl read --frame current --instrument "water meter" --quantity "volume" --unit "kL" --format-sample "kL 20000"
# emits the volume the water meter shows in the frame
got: kL 6.908
